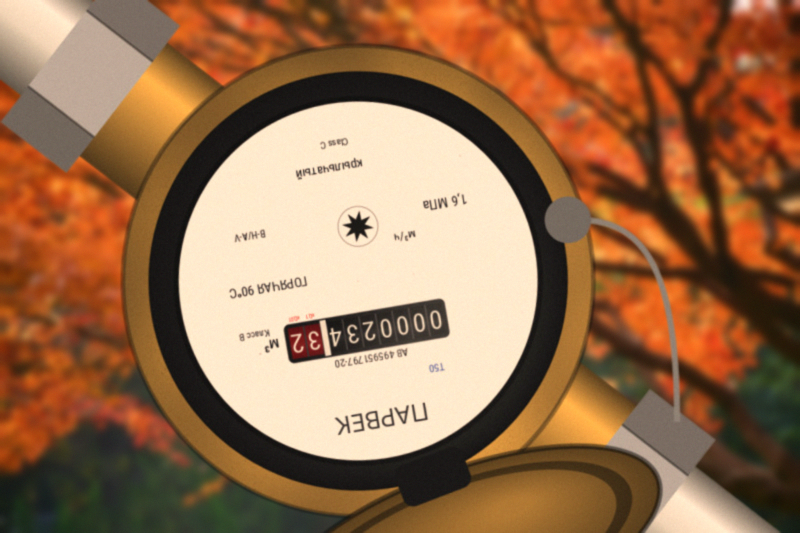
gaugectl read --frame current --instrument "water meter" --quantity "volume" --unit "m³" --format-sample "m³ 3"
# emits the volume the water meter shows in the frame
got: m³ 234.32
